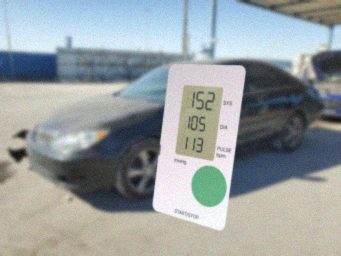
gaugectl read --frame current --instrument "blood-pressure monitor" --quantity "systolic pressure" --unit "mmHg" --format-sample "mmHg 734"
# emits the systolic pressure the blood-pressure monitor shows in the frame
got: mmHg 152
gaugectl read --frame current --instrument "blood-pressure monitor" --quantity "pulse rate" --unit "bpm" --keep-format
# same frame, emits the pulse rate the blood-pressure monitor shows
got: bpm 113
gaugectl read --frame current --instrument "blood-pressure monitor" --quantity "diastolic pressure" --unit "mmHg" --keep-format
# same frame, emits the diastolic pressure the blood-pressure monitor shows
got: mmHg 105
